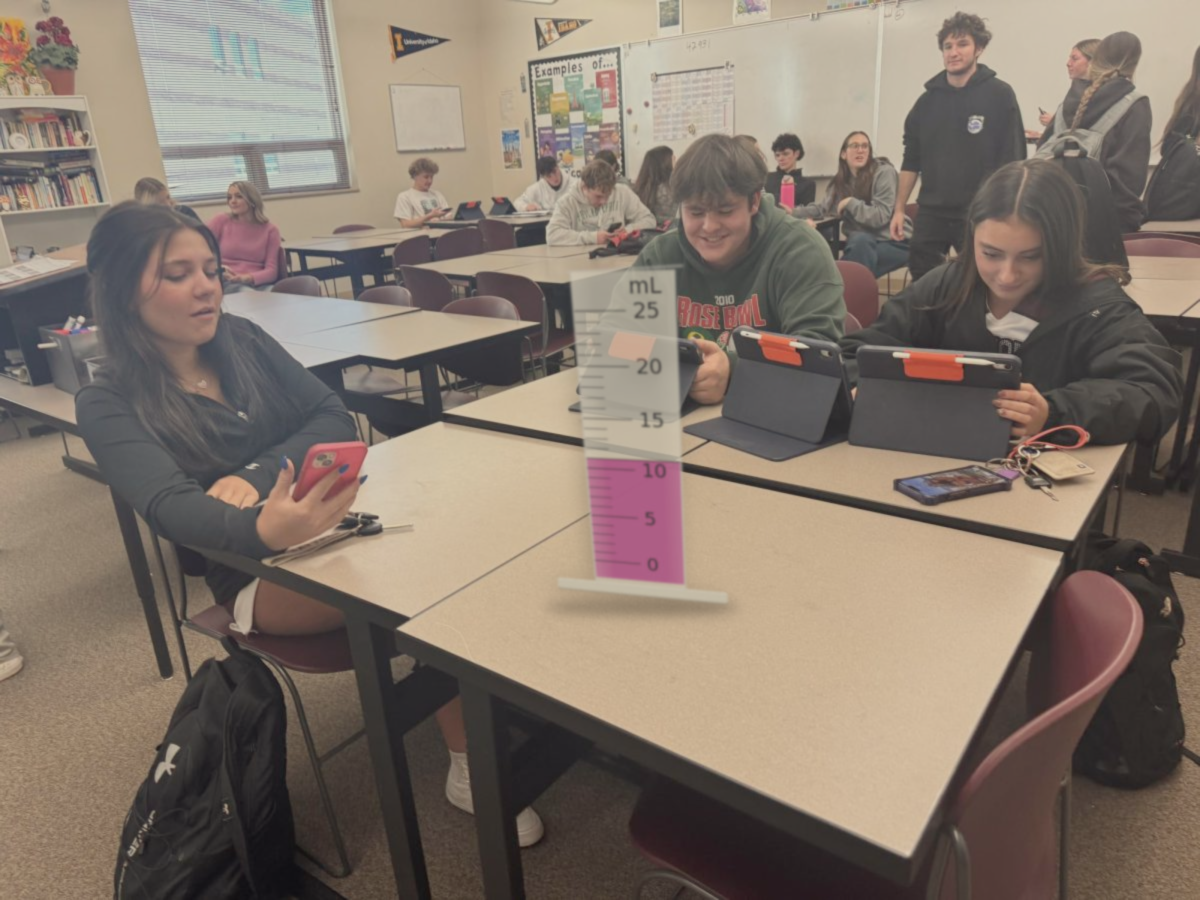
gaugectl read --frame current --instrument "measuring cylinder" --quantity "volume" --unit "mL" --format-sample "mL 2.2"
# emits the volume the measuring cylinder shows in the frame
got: mL 11
